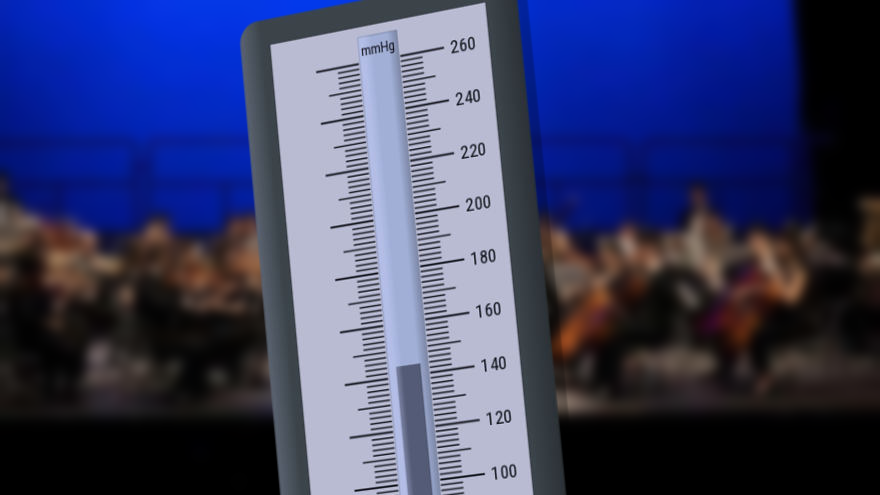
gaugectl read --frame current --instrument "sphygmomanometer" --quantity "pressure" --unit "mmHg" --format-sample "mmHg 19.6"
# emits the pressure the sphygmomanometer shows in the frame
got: mmHg 144
